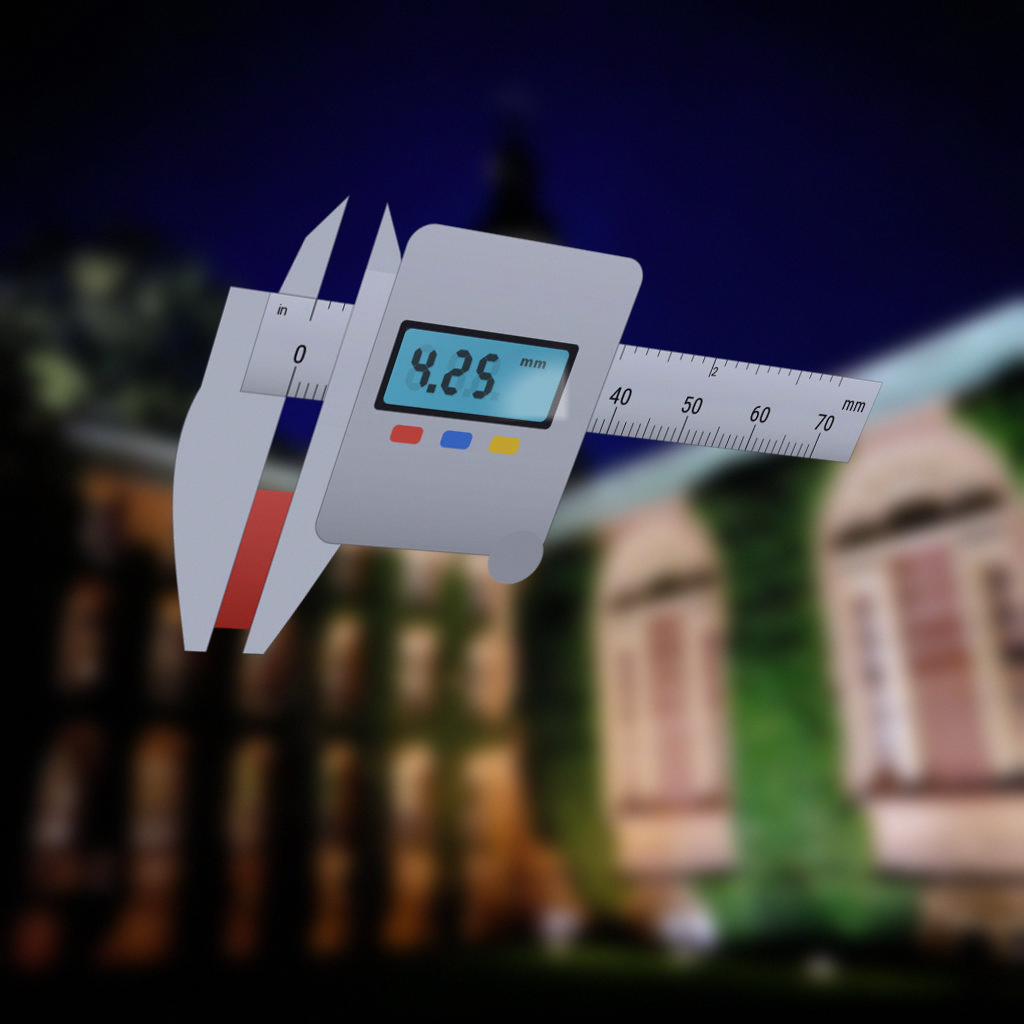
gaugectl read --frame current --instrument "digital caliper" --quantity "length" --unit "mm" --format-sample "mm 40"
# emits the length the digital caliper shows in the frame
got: mm 4.25
